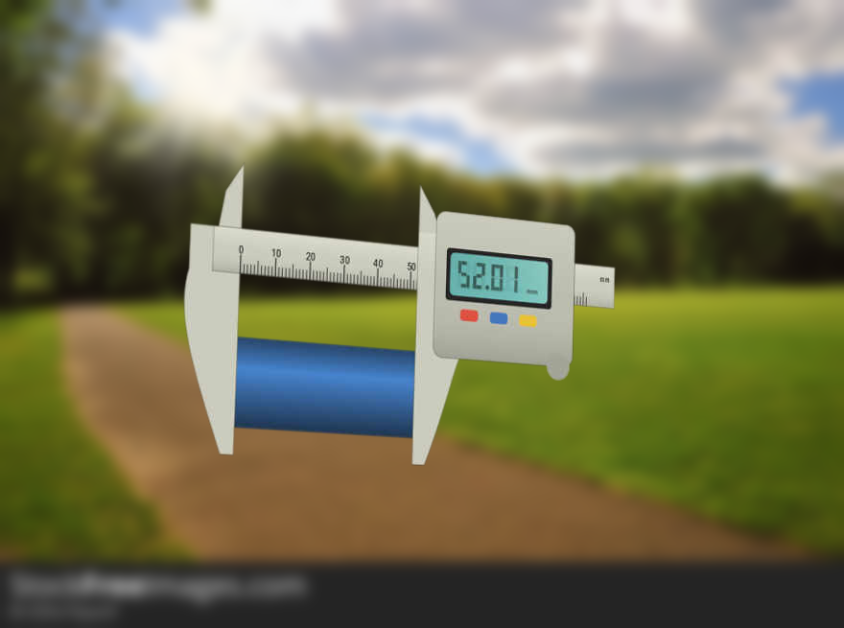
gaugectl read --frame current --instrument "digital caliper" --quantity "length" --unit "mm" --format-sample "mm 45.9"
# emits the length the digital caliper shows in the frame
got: mm 52.01
